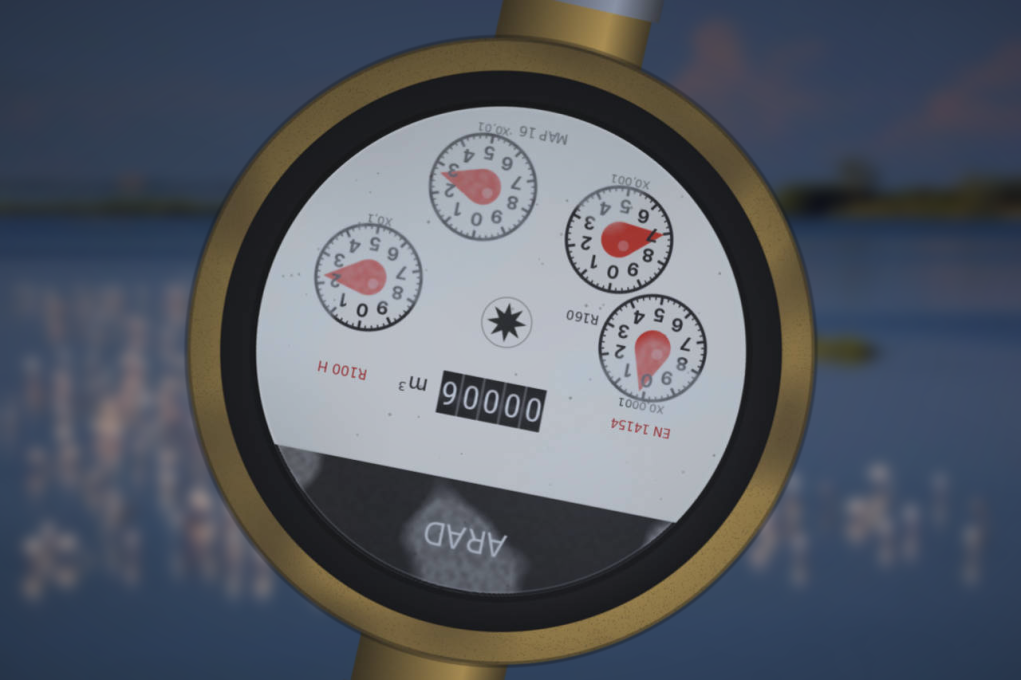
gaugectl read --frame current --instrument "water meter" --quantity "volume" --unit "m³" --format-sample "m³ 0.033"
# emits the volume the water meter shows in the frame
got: m³ 6.2270
